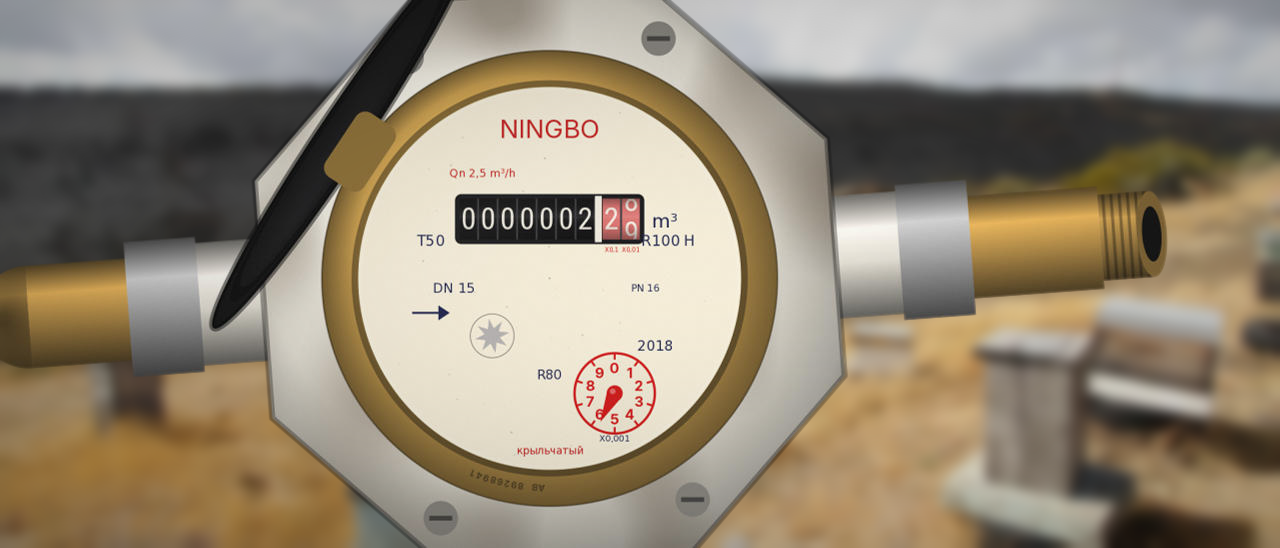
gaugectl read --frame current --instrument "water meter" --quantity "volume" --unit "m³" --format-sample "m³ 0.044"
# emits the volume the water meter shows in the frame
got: m³ 2.285
